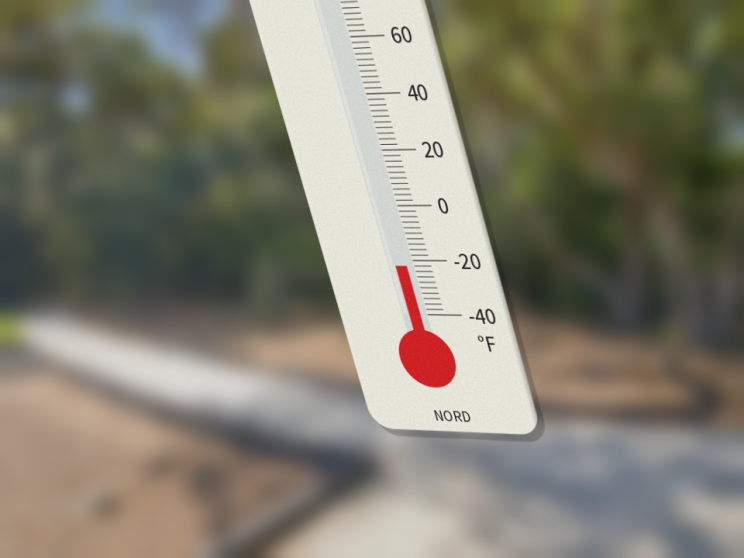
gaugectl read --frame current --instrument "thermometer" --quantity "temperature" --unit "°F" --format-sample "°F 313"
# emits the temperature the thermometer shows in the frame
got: °F -22
